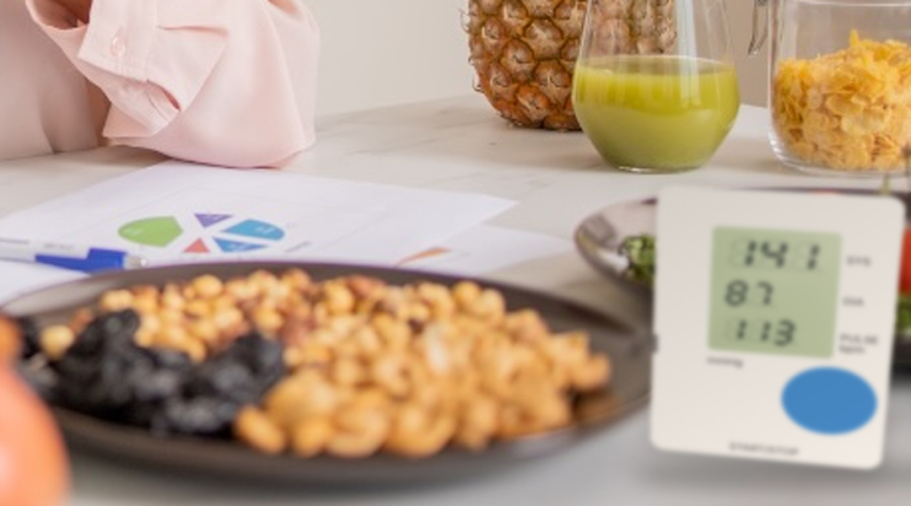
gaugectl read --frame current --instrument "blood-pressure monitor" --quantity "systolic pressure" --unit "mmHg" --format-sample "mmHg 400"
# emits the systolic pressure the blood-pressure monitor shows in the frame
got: mmHg 141
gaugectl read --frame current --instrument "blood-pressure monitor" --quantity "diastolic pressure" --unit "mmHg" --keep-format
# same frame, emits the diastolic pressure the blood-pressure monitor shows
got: mmHg 87
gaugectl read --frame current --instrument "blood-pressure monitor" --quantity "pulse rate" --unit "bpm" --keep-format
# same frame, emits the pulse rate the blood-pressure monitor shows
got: bpm 113
